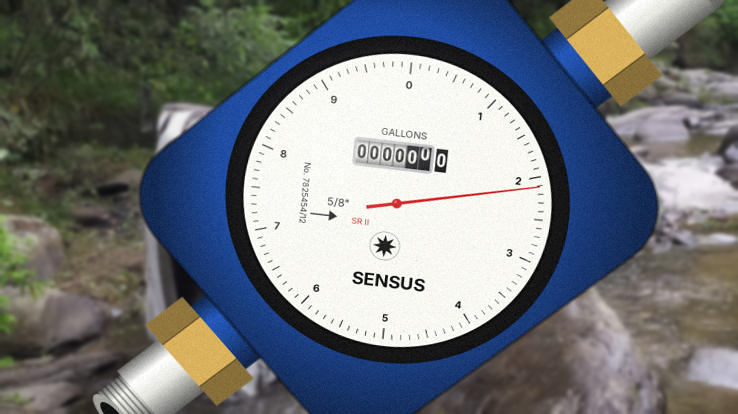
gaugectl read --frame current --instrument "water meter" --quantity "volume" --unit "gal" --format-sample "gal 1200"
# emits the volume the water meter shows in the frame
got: gal 2.1
